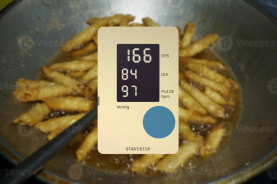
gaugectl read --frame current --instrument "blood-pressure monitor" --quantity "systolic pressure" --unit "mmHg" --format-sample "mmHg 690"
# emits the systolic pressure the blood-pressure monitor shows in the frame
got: mmHg 166
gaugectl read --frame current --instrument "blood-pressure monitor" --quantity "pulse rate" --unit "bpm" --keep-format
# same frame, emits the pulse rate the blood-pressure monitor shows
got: bpm 97
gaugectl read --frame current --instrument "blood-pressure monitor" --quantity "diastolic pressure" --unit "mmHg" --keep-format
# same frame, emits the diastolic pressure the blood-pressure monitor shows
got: mmHg 84
